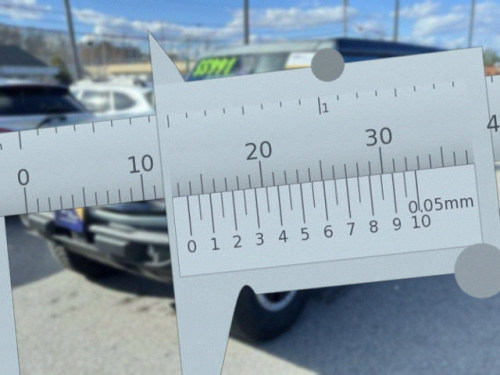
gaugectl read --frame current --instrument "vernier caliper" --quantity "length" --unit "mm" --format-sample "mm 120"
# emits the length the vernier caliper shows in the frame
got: mm 13.7
